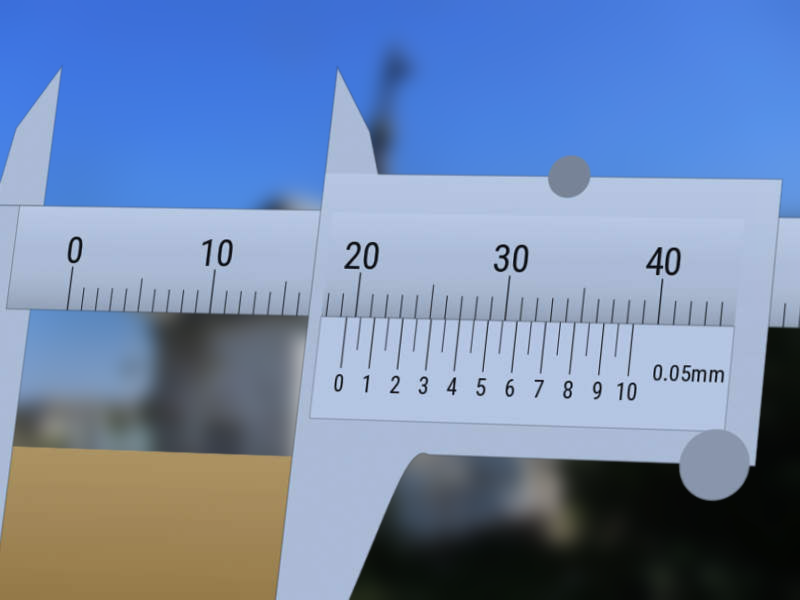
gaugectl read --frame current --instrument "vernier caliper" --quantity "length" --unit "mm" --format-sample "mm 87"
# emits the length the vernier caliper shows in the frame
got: mm 19.4
